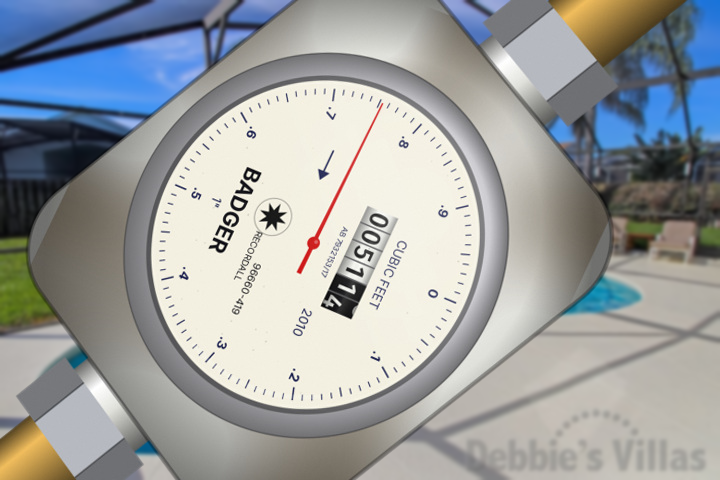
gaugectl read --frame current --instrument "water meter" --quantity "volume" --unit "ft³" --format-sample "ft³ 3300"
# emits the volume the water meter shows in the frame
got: ft³ 5113.75
